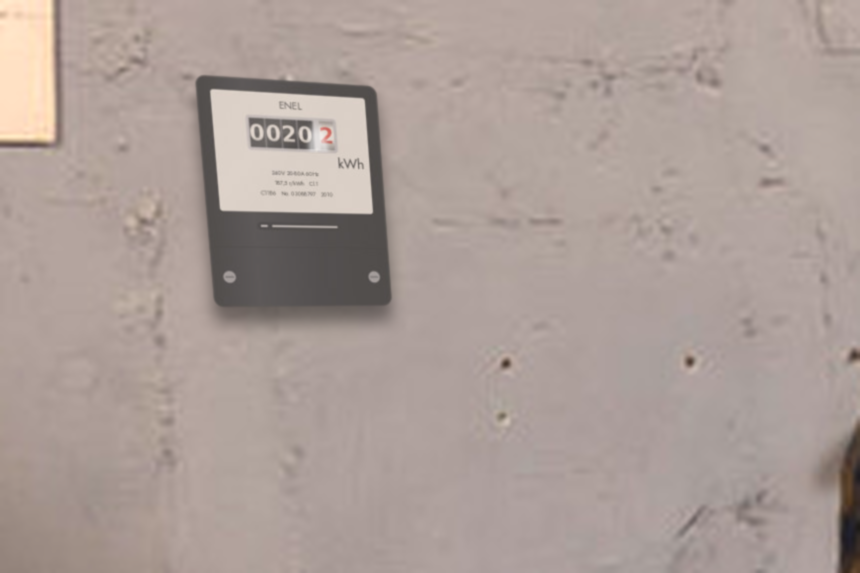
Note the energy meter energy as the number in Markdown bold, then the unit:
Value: **20.2** kWh
